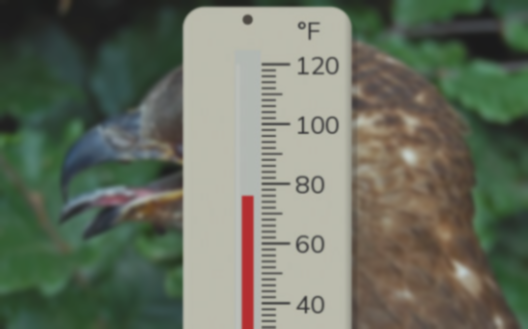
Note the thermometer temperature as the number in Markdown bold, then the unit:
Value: **76** °F
